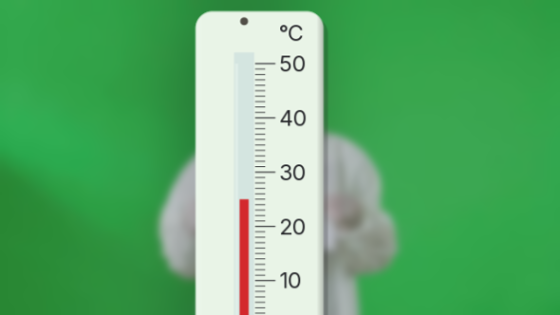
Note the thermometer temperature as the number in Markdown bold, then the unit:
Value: **25** °C
